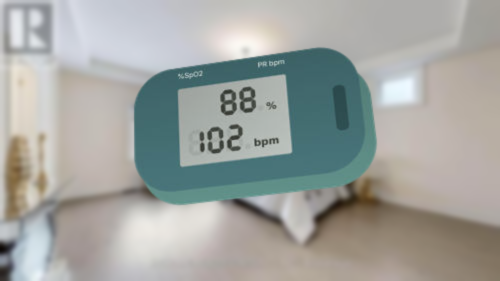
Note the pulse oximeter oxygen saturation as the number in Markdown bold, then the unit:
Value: **88** %
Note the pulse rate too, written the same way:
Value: **102** bpm
